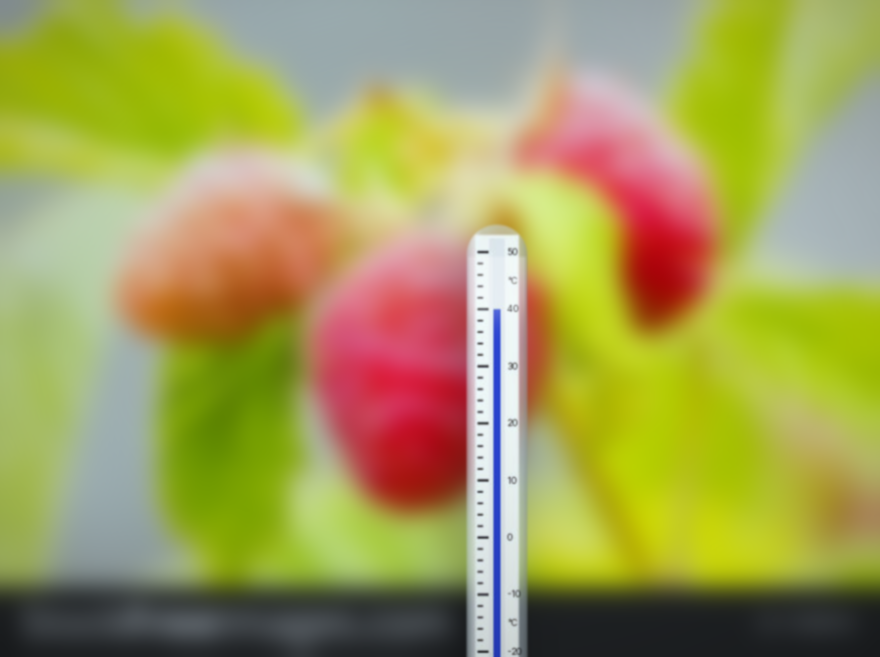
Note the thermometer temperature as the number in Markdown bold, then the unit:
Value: **40** °C
